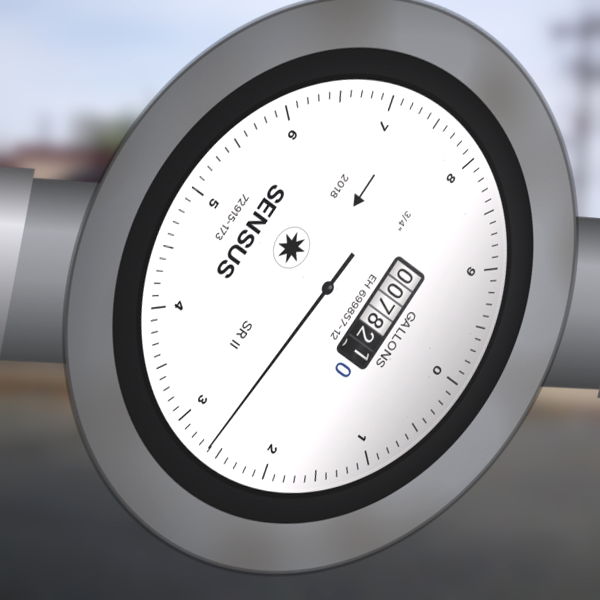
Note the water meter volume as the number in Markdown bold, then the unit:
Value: **78212.6** gal
